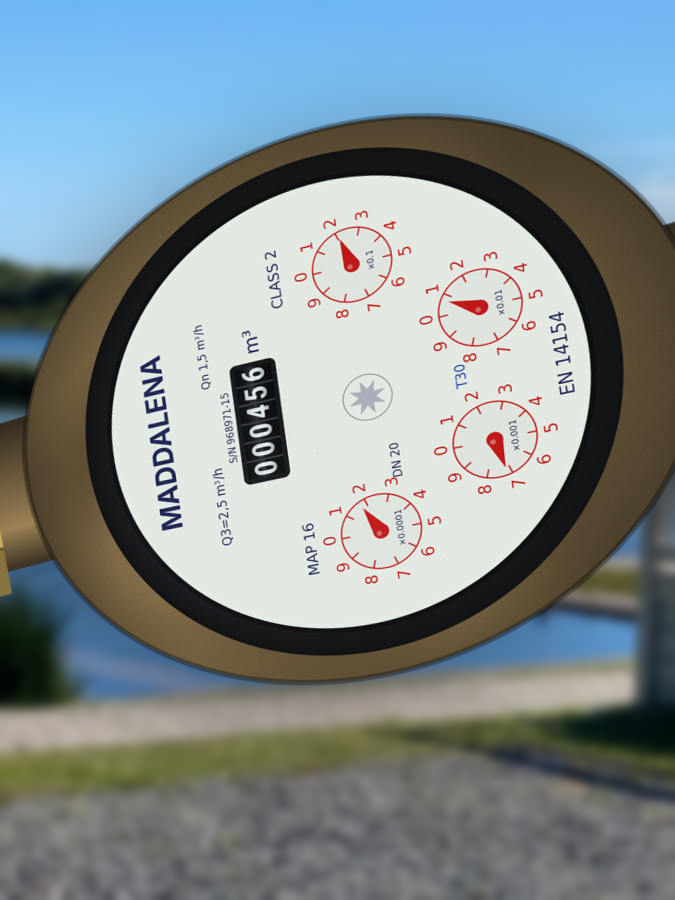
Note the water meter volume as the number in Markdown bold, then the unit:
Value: **456.2071** m³
